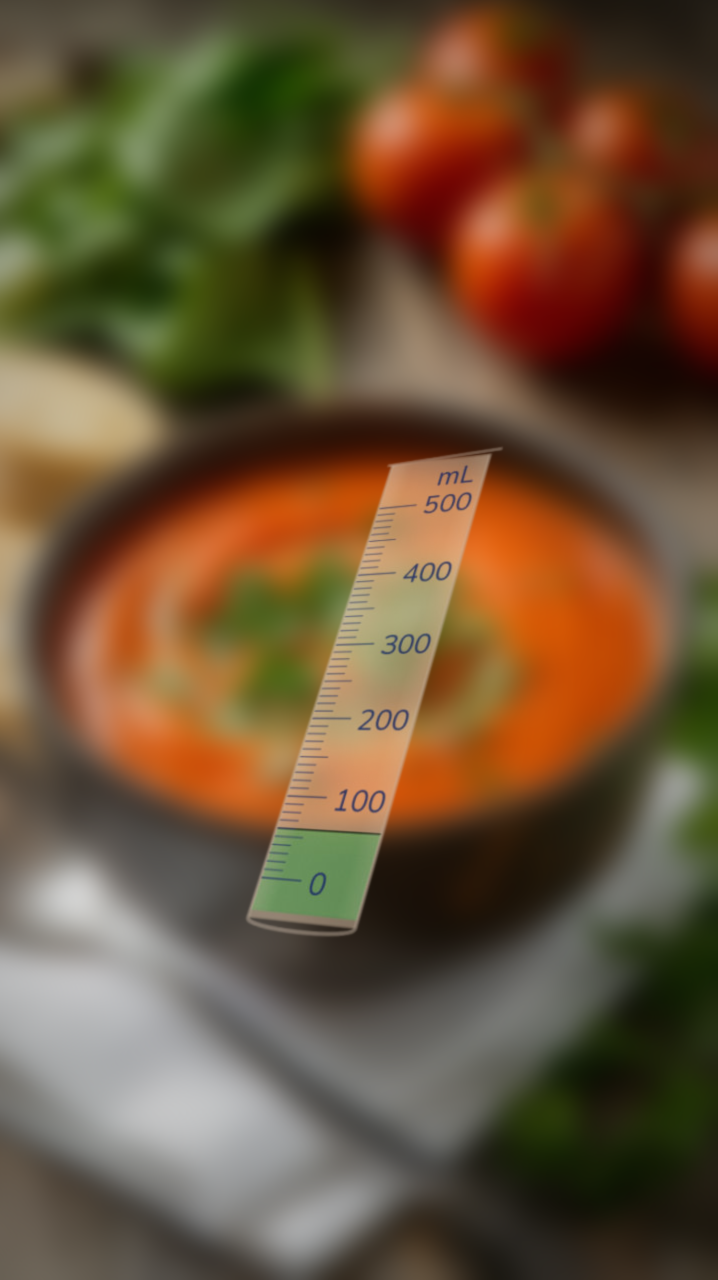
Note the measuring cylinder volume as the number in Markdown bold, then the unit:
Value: **60** mL
